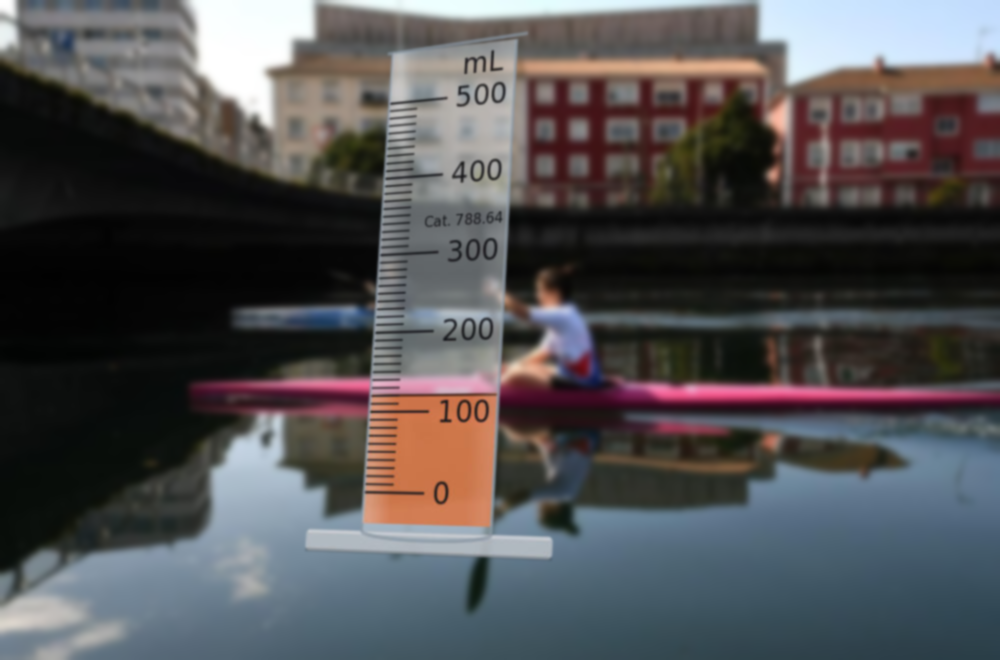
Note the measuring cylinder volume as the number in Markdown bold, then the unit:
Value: **120** mL
